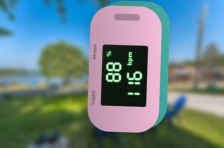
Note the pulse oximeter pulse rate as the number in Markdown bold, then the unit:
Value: **116** bpm
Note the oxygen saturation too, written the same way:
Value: **88** %
